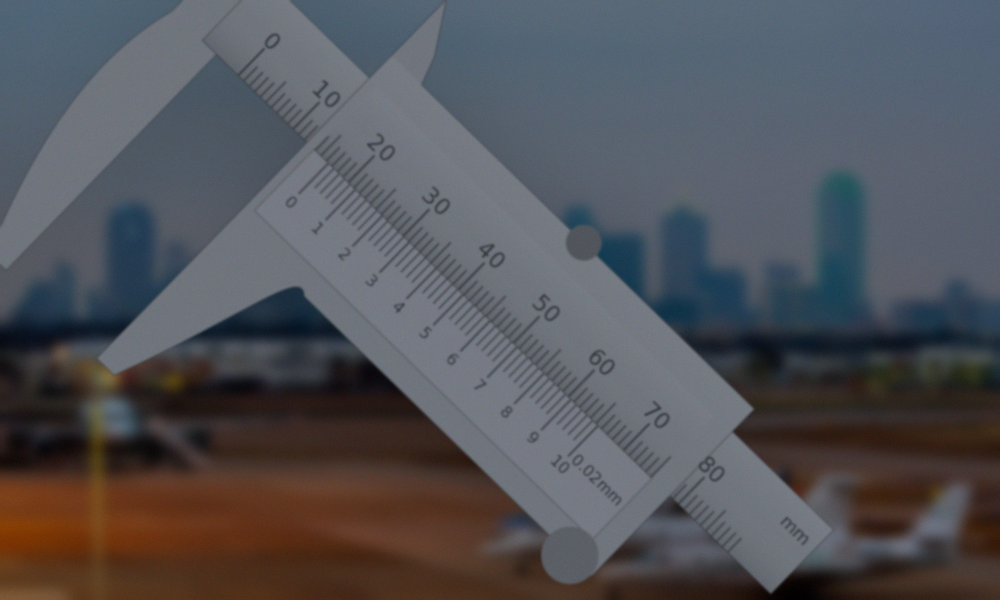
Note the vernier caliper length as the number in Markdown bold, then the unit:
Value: **16.4** mm
